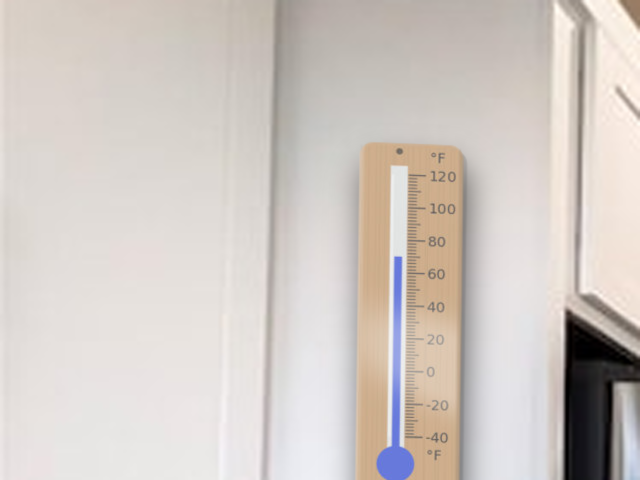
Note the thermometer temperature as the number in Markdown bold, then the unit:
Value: **70** °F
